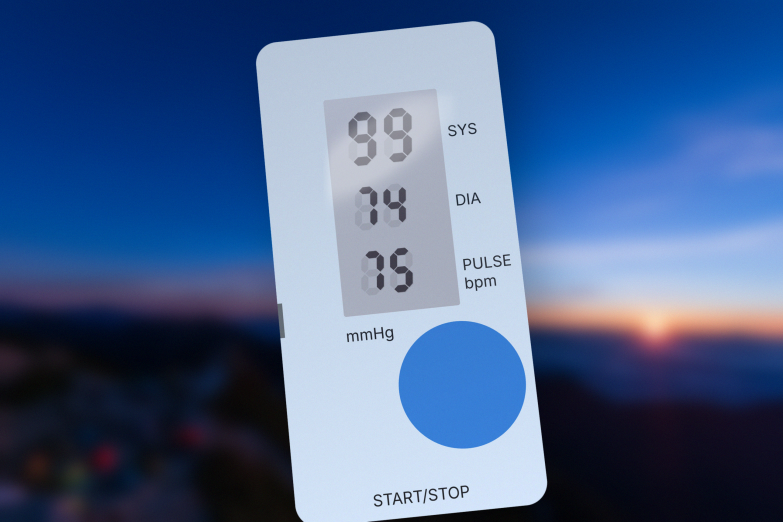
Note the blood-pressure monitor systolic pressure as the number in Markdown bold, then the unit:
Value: **99** mmHg
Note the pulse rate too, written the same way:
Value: **75** bpm
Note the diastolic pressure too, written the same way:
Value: **74** mmHg
